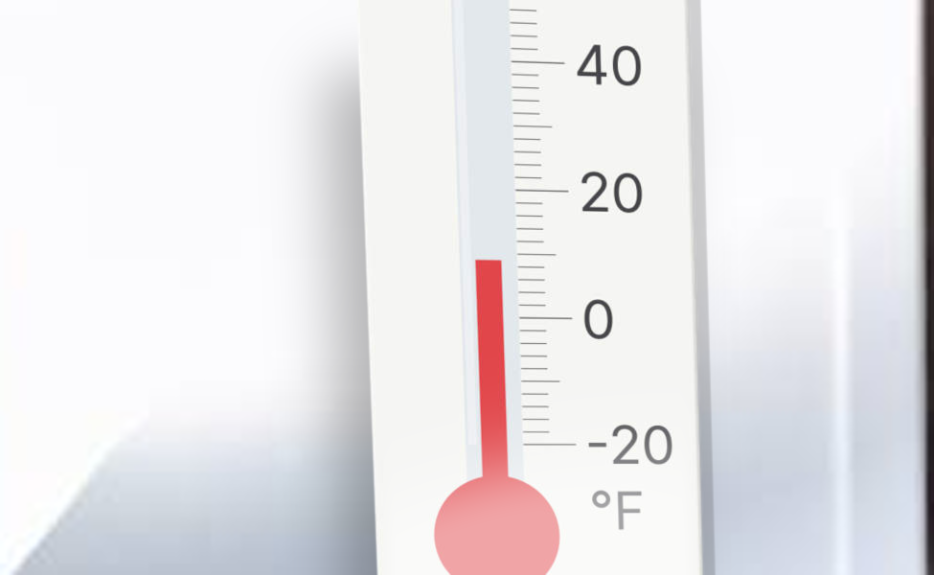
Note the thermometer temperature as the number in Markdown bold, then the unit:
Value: **9** °F
